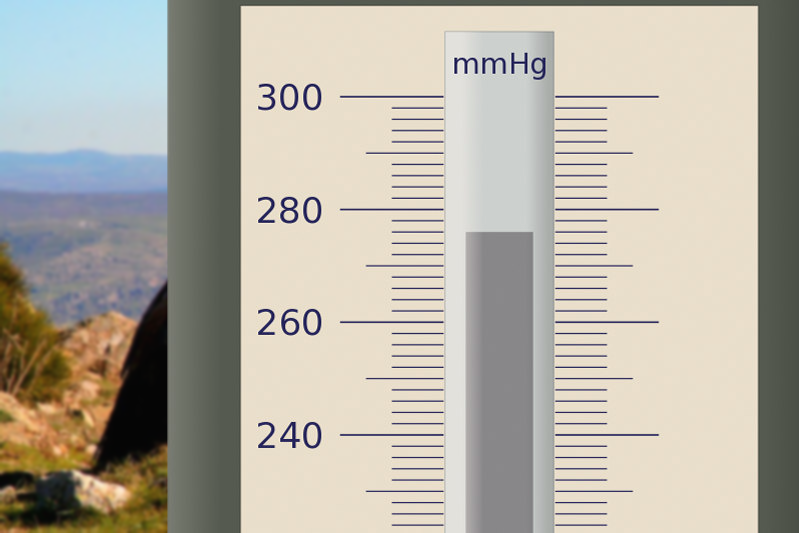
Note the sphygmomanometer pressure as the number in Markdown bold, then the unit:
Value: **276** mmHg
